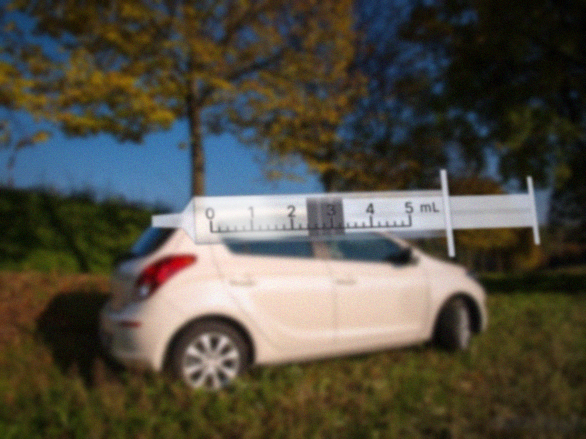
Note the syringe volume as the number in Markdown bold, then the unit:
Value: **2.4** mL
